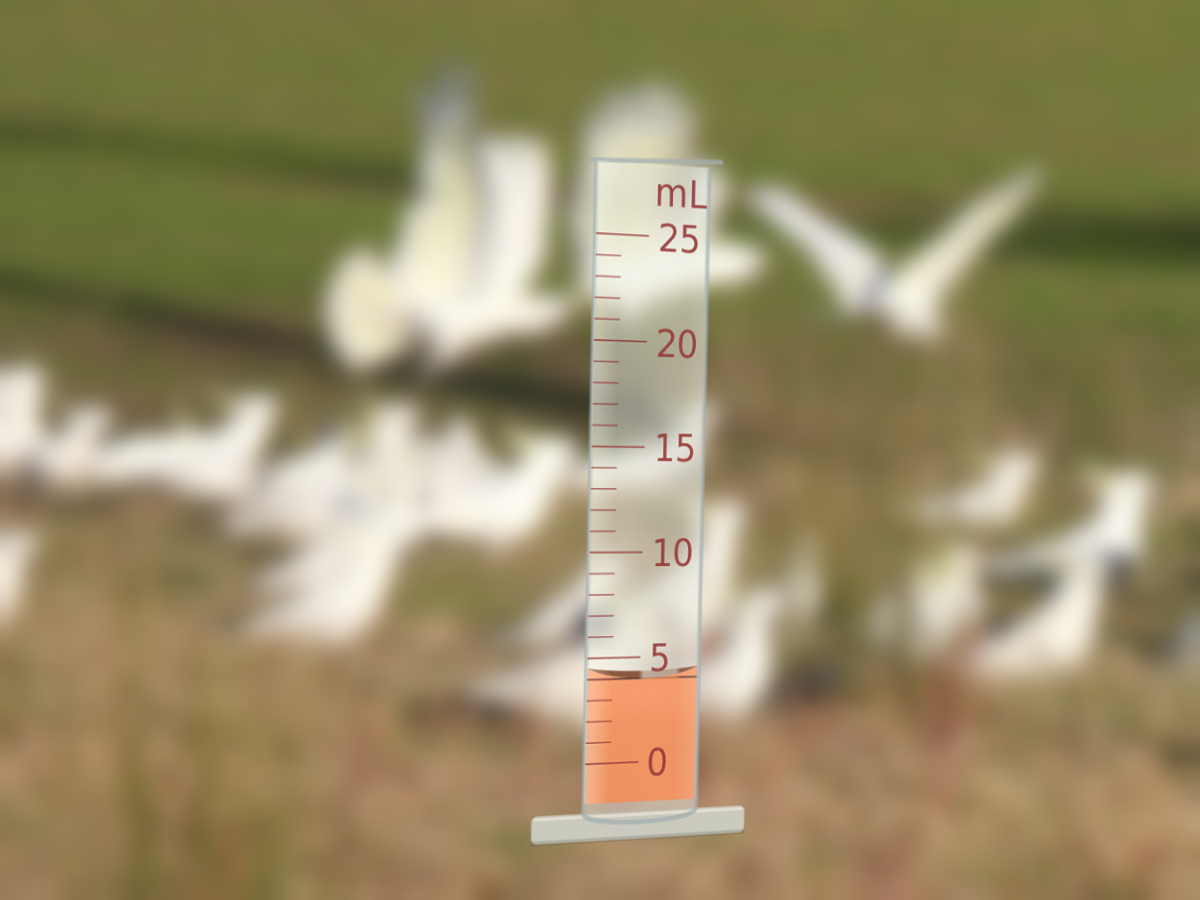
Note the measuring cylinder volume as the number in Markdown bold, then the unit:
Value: **4** mL
